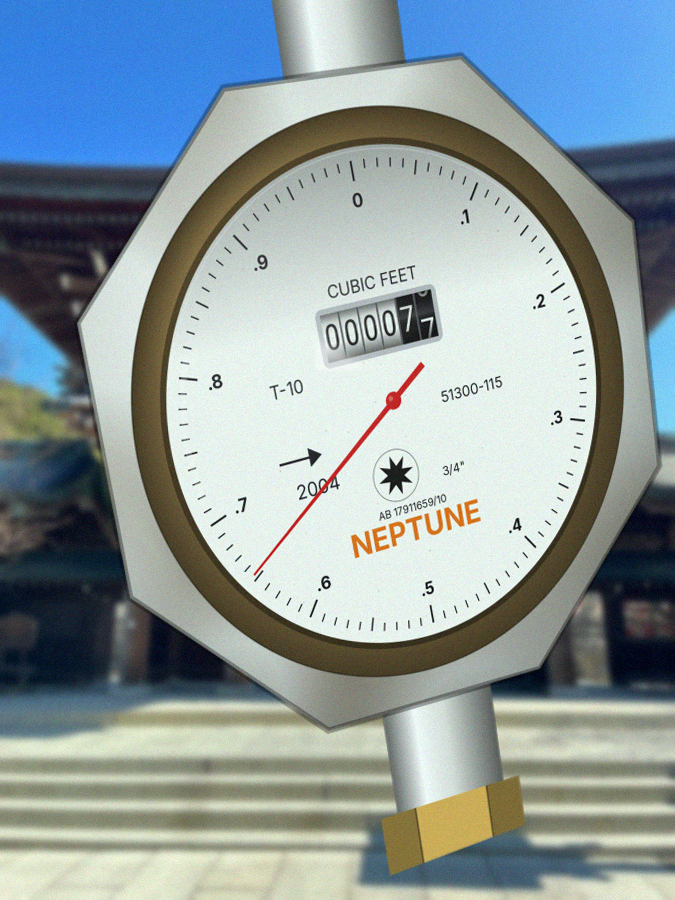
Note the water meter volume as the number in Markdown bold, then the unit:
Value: **76.65** ft³
